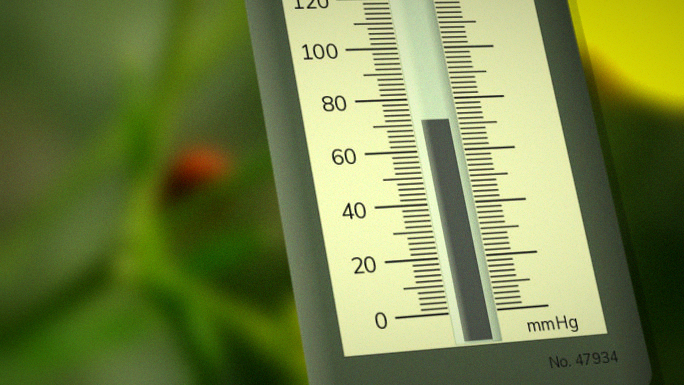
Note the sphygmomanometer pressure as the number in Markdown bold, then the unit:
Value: **72** mmHg
